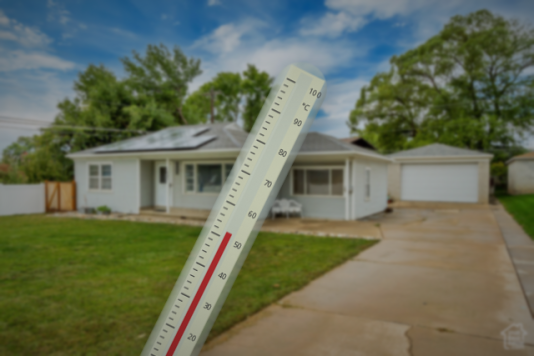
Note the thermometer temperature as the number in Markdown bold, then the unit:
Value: **52** °C
